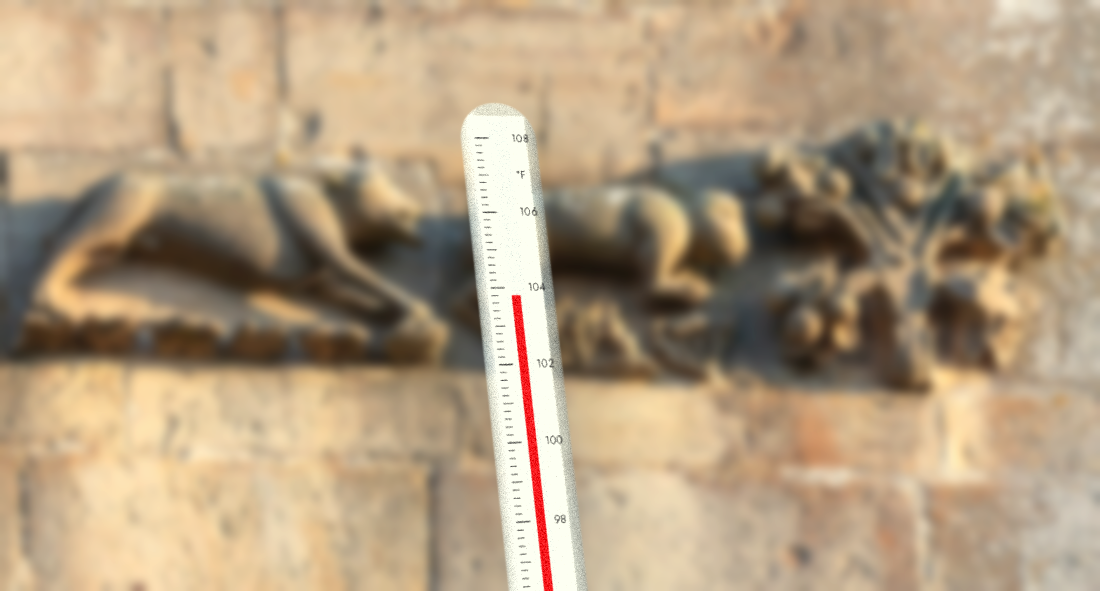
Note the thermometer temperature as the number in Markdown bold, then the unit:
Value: **103.8** °F
